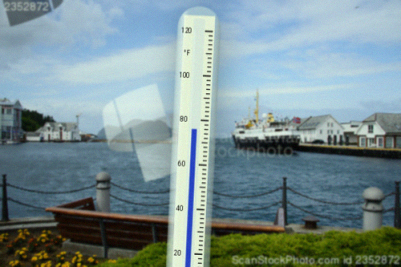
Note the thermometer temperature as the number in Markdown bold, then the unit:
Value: **76** °F
